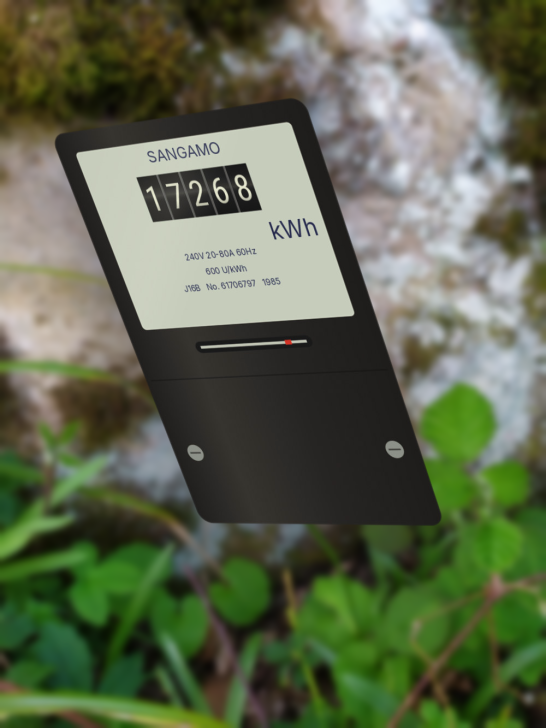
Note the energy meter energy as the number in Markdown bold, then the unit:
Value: **17268** kWh
